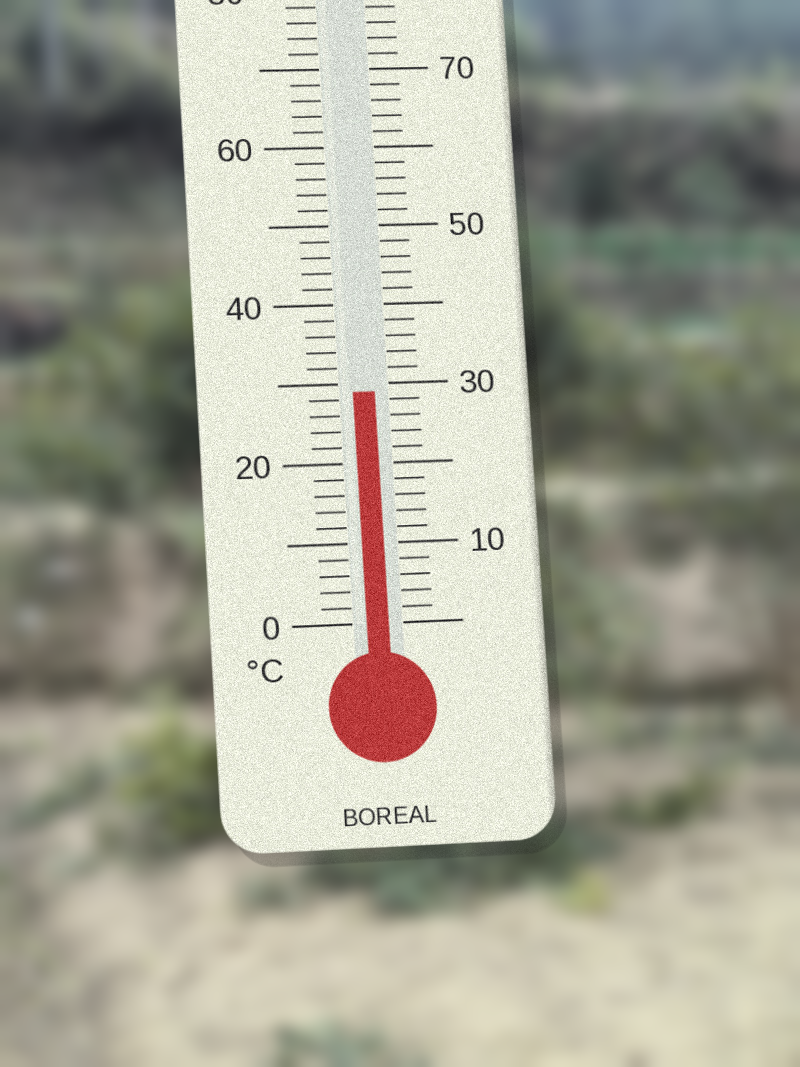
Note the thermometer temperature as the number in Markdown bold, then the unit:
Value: **29** °C
